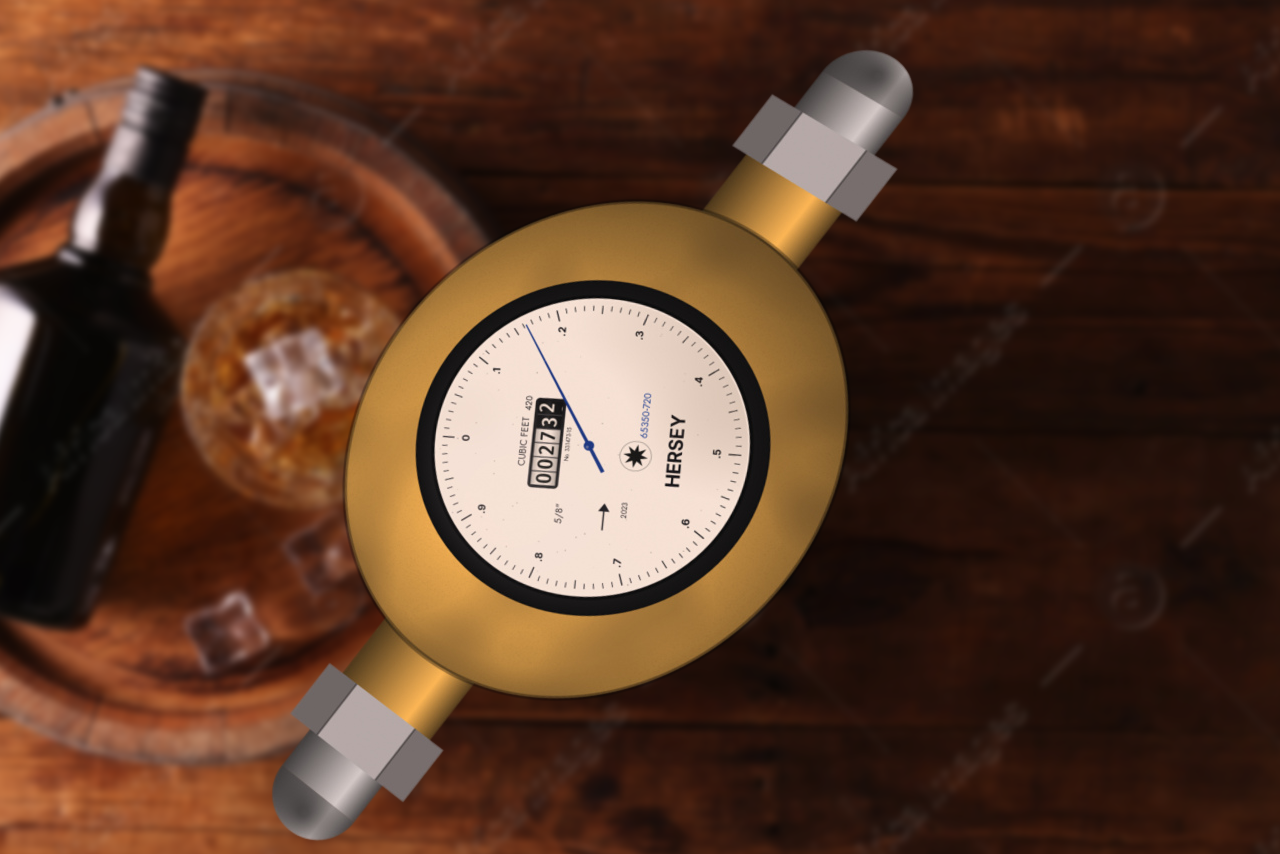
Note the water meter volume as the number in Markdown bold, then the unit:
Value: **2732.16** ft³
